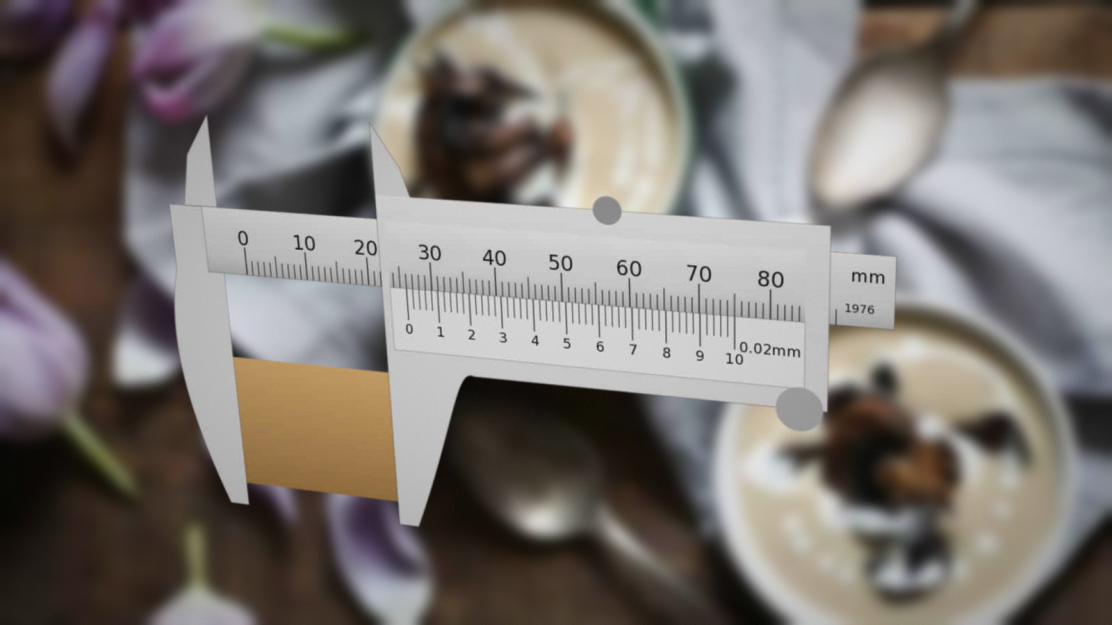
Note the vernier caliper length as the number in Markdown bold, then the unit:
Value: **26.0** mm
